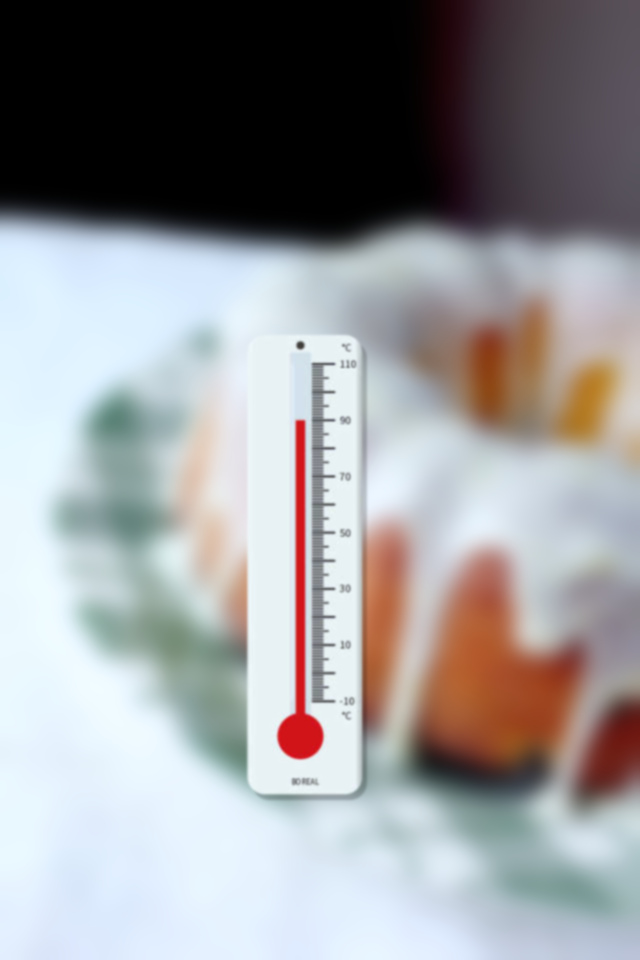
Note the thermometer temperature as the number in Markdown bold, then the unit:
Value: **90** °C
